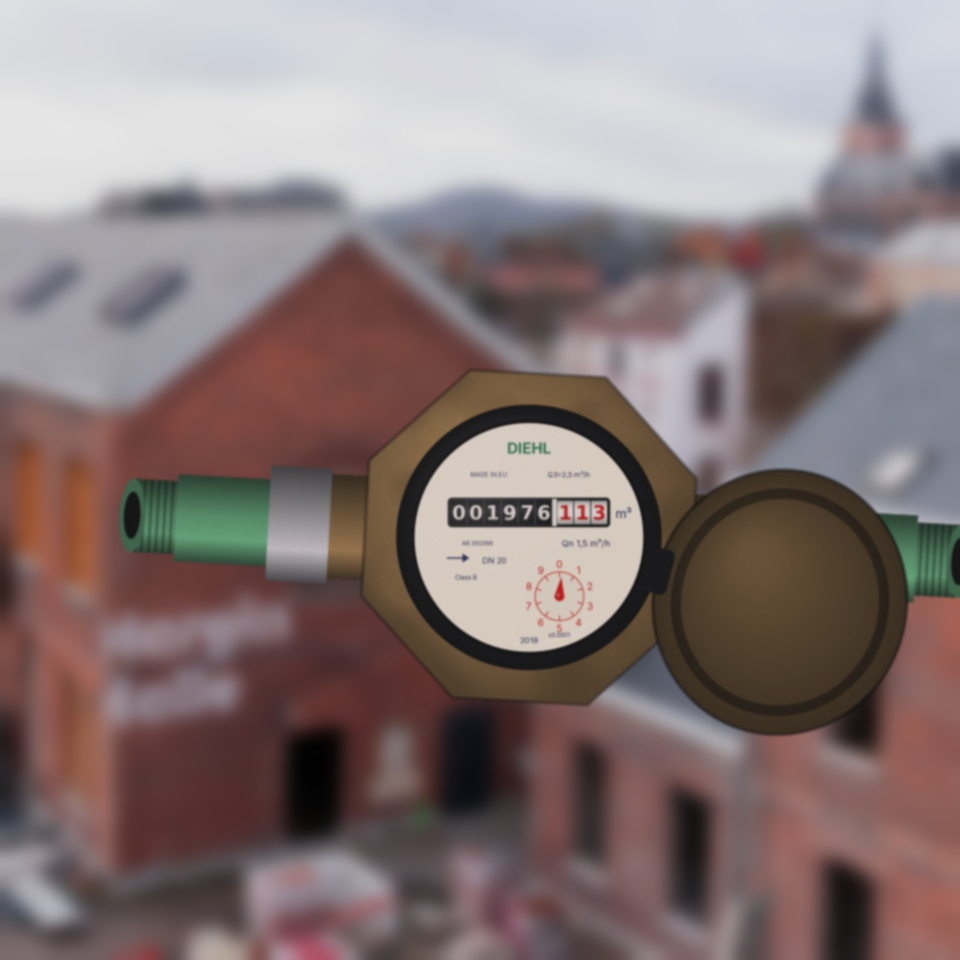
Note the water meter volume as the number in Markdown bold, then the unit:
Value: **1976.1130** m³
